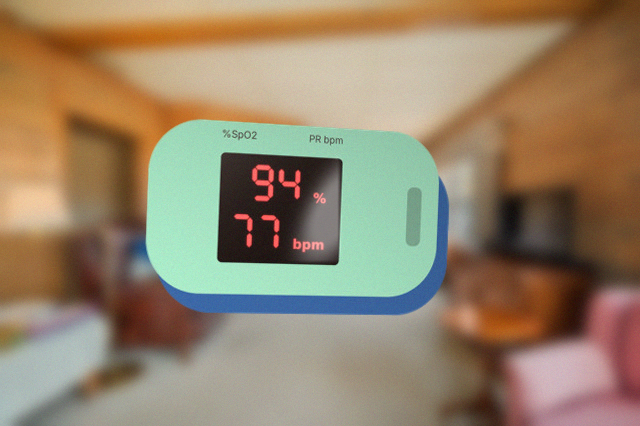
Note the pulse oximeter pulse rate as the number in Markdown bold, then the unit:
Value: **77** bpm
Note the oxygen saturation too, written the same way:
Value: **94** %
